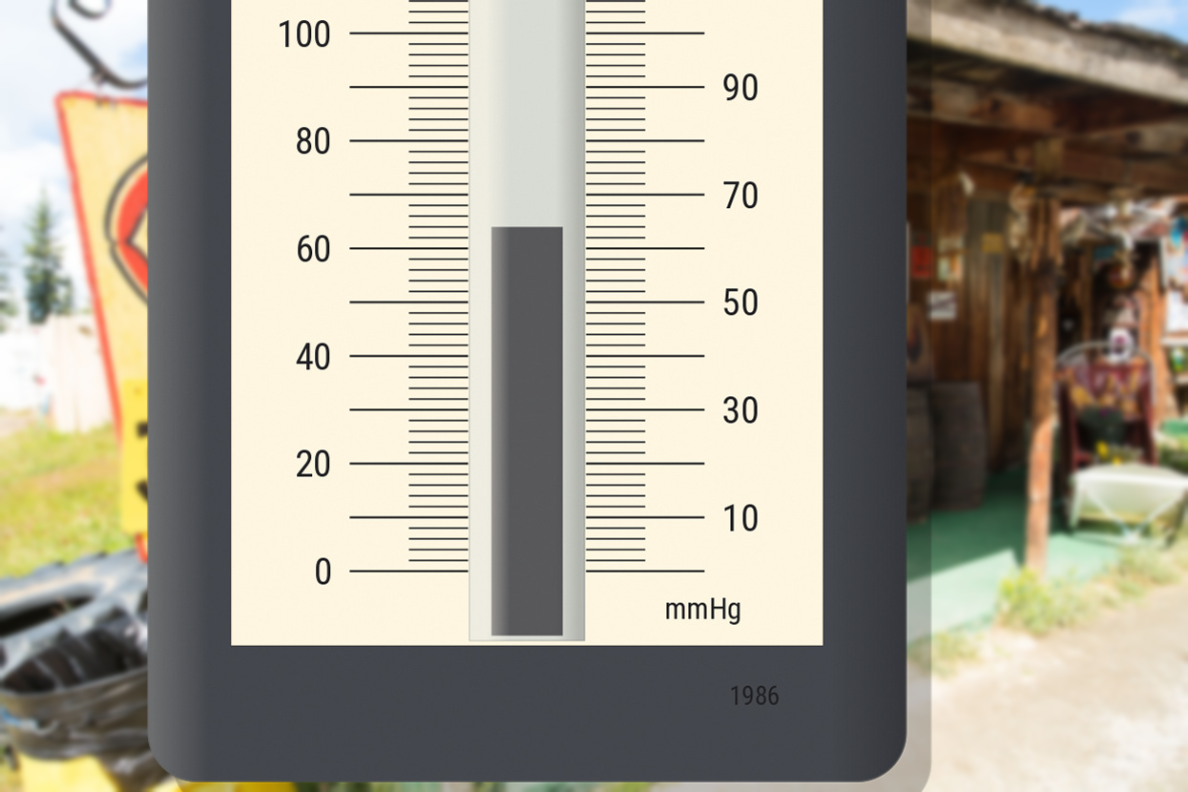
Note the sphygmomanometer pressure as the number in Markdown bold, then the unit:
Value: **64** mmHg
